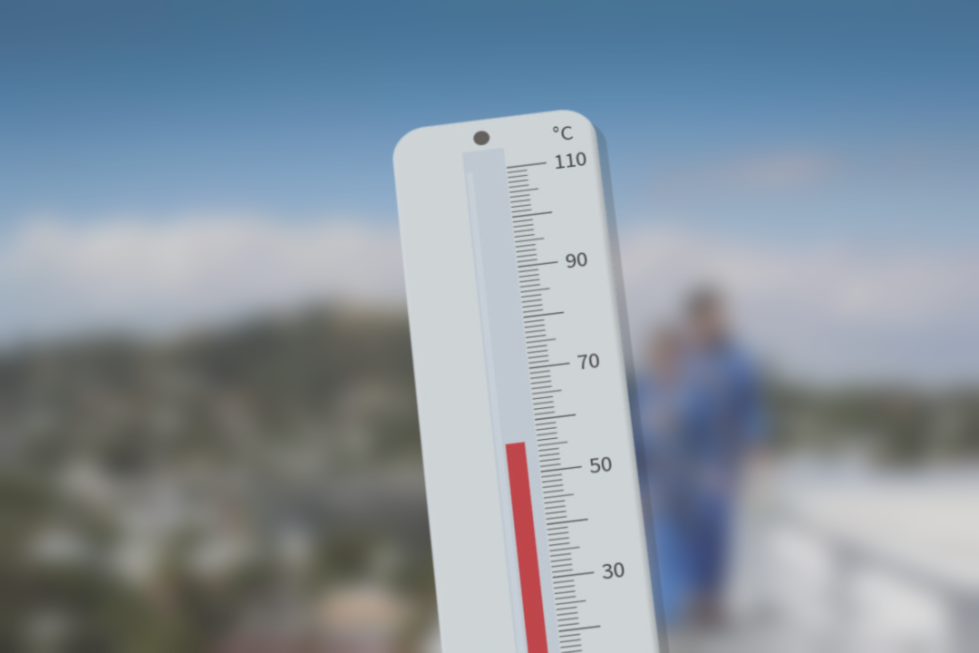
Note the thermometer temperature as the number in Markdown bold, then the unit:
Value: **56** °C
